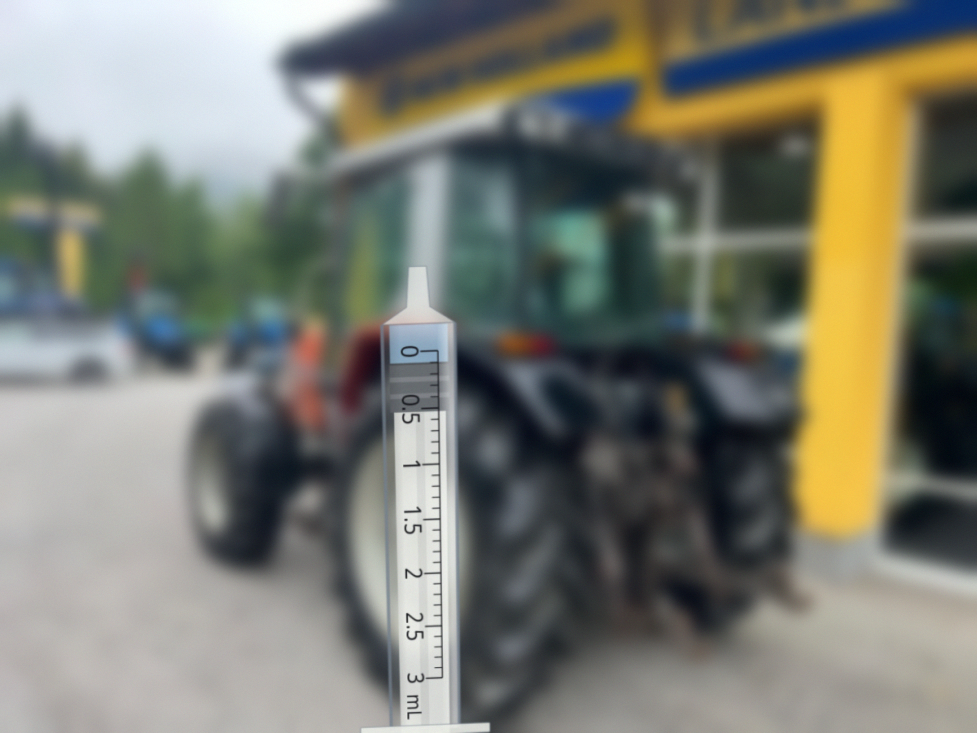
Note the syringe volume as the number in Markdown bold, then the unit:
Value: **0.1** mL
